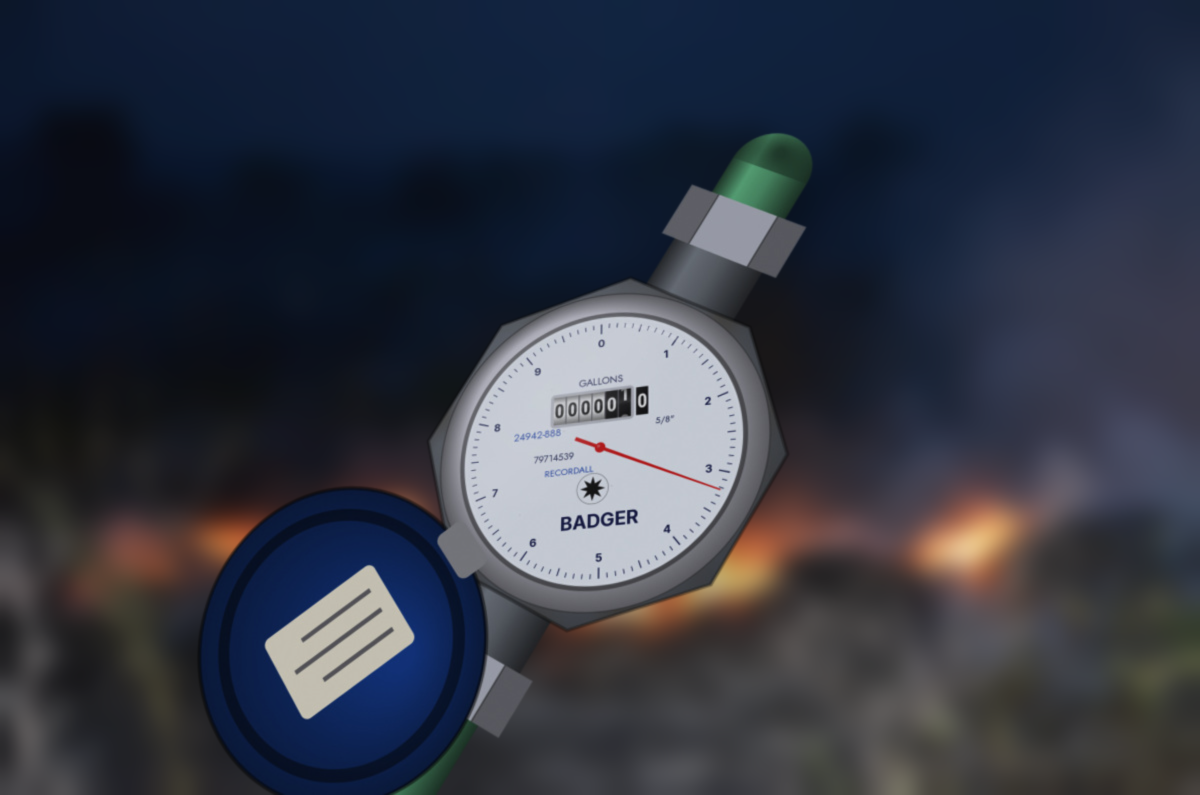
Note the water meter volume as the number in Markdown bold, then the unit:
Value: **13.2** gal
